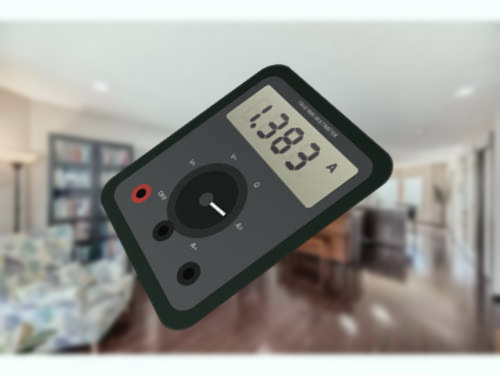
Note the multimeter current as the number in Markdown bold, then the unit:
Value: **1.383** A
